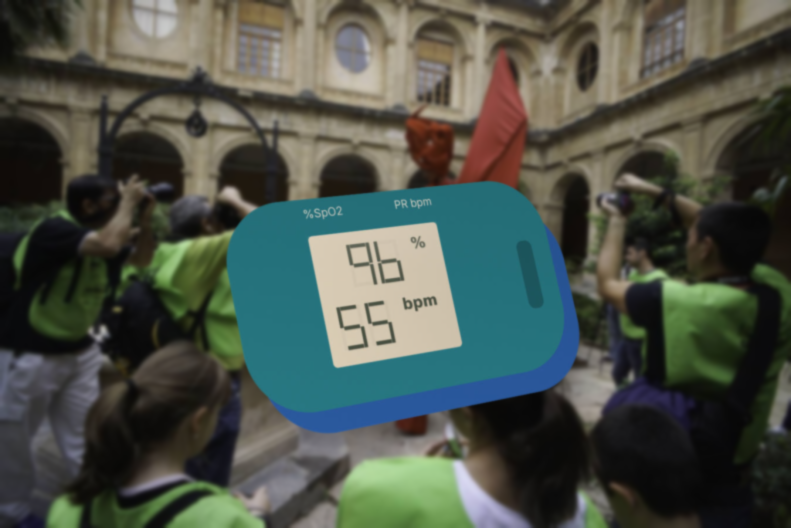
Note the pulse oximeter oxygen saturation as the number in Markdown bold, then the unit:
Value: **96** %
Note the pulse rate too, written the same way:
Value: **55** bpm
